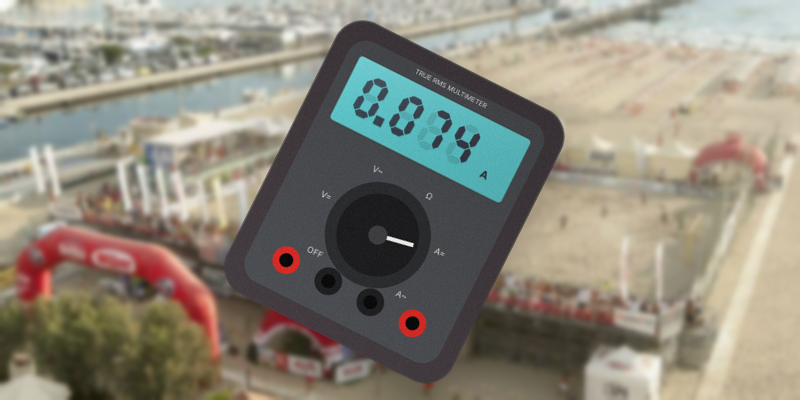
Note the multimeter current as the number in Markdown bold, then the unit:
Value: **0.074** A
